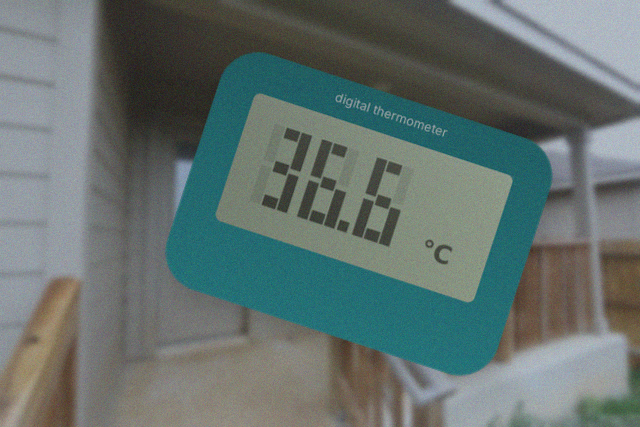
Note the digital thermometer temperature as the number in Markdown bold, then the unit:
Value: **36.6** °C
